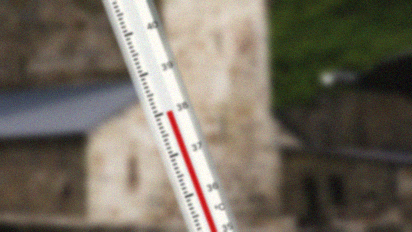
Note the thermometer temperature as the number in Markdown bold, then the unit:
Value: **38** °C
